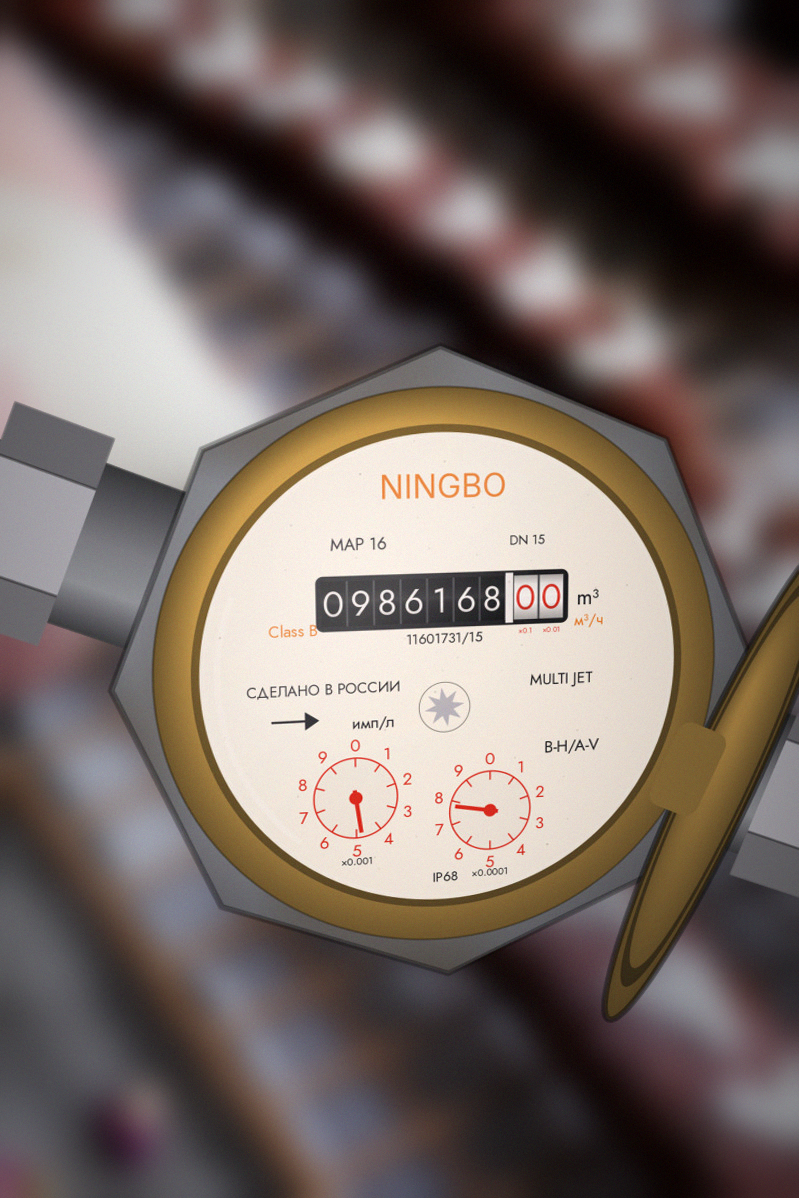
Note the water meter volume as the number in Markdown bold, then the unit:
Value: **986168.0047** m³
